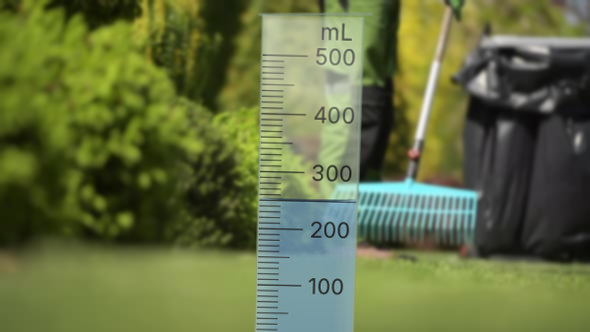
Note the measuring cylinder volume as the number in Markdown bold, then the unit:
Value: **250** mL
